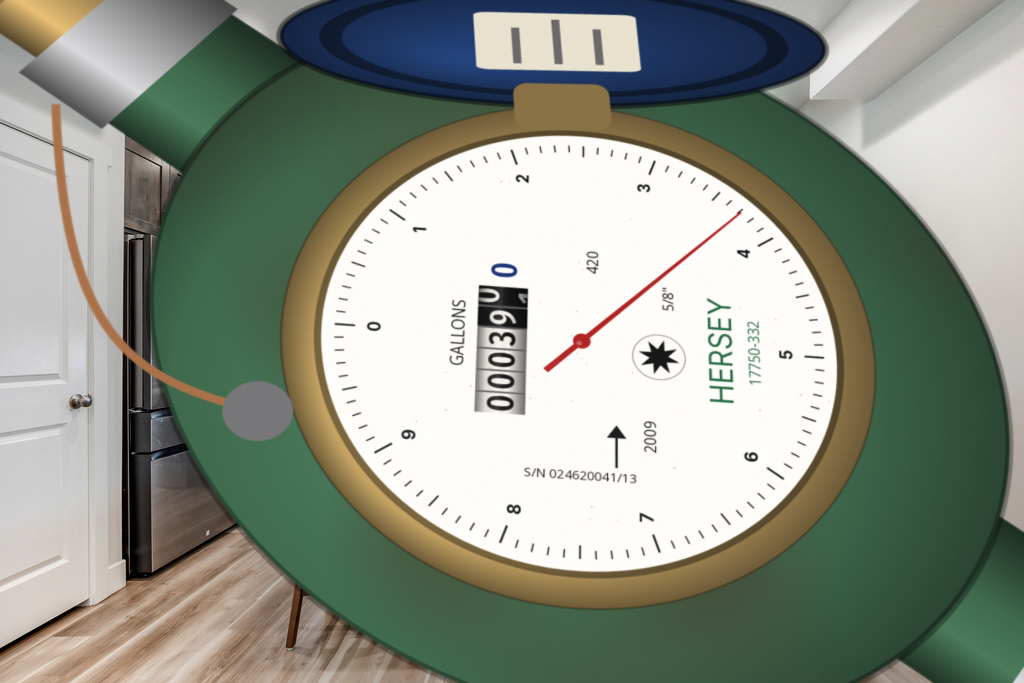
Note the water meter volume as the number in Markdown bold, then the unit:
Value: **3903.7** gal
